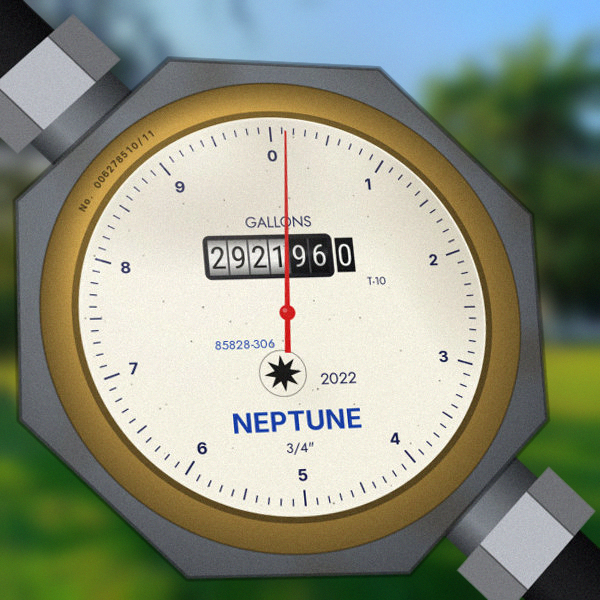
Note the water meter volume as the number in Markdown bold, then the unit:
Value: **2921960.1** gal
